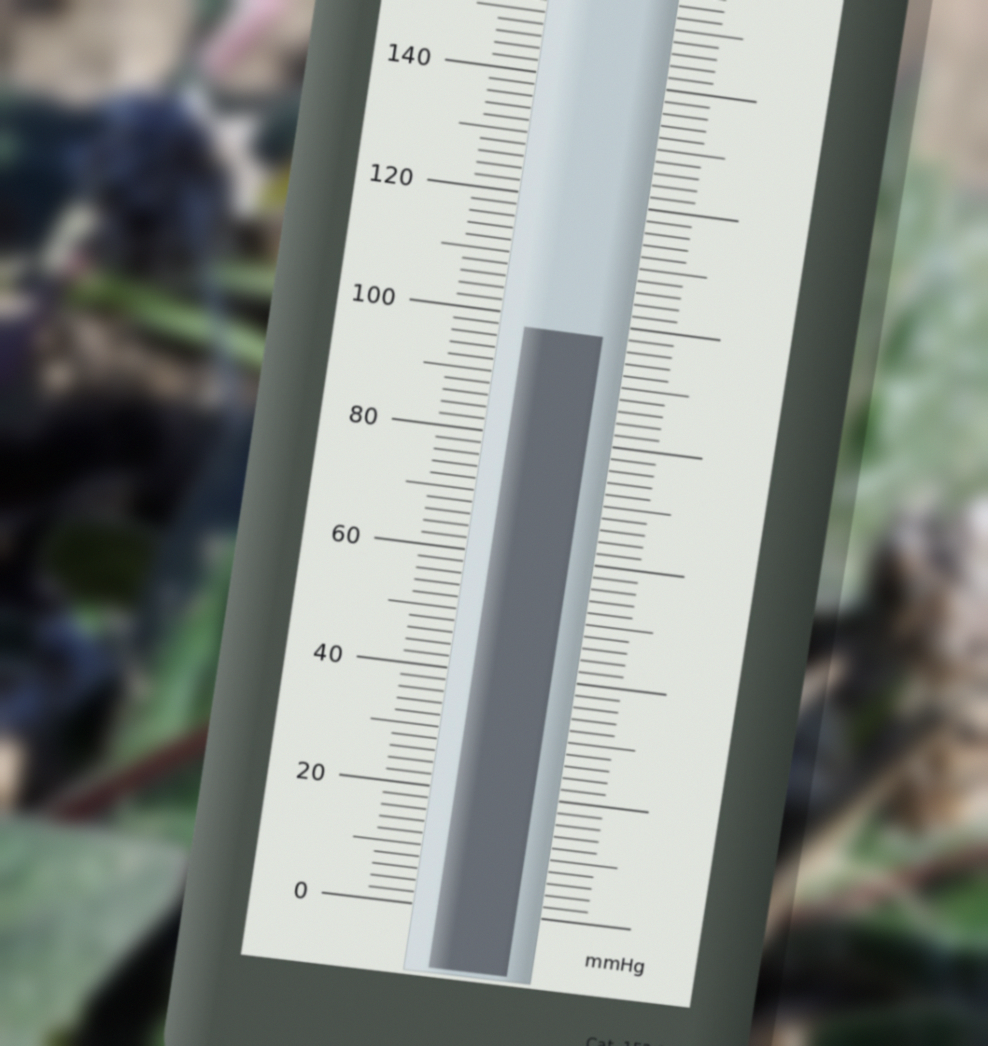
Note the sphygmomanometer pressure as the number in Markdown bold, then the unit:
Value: **98** mmHg
